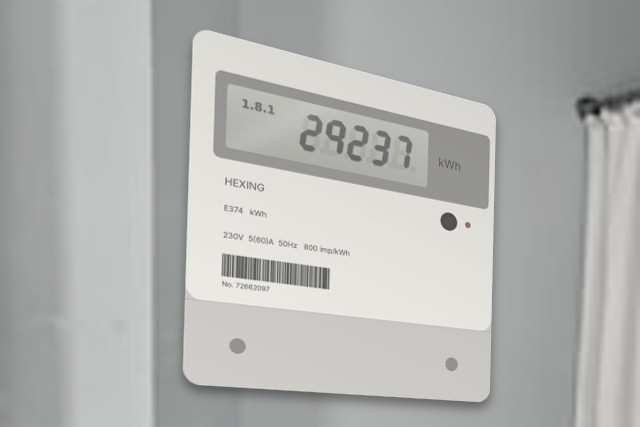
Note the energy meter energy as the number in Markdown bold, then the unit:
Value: **29237** kWh
